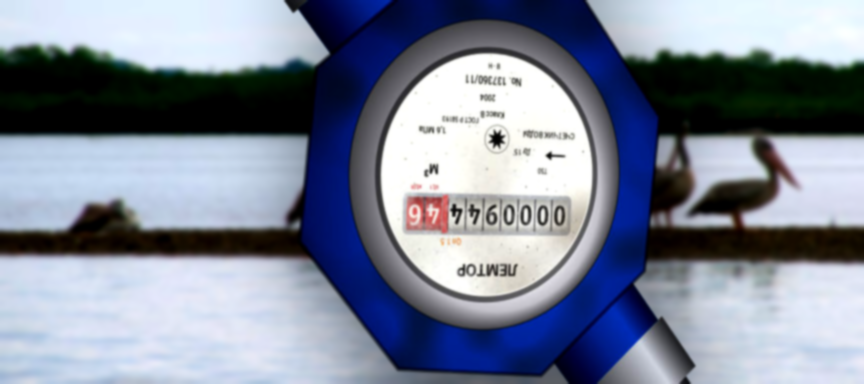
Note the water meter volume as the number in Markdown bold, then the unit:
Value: **944.46** m³
